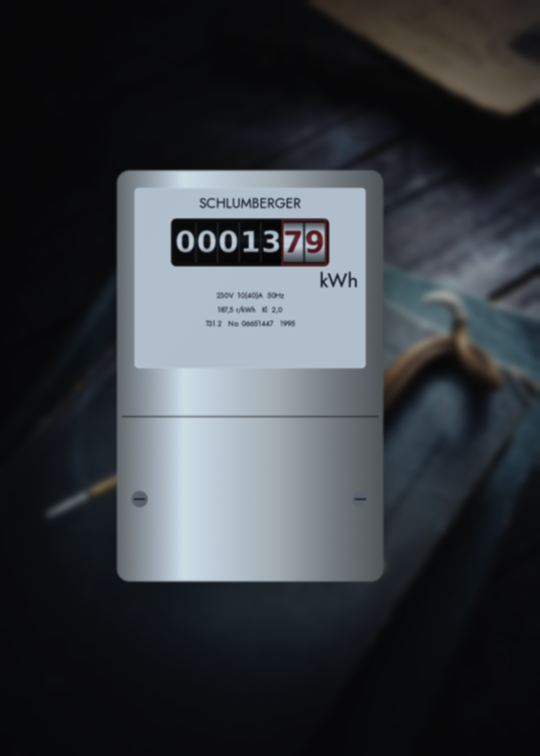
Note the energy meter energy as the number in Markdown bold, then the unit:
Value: **13.79** kWh
